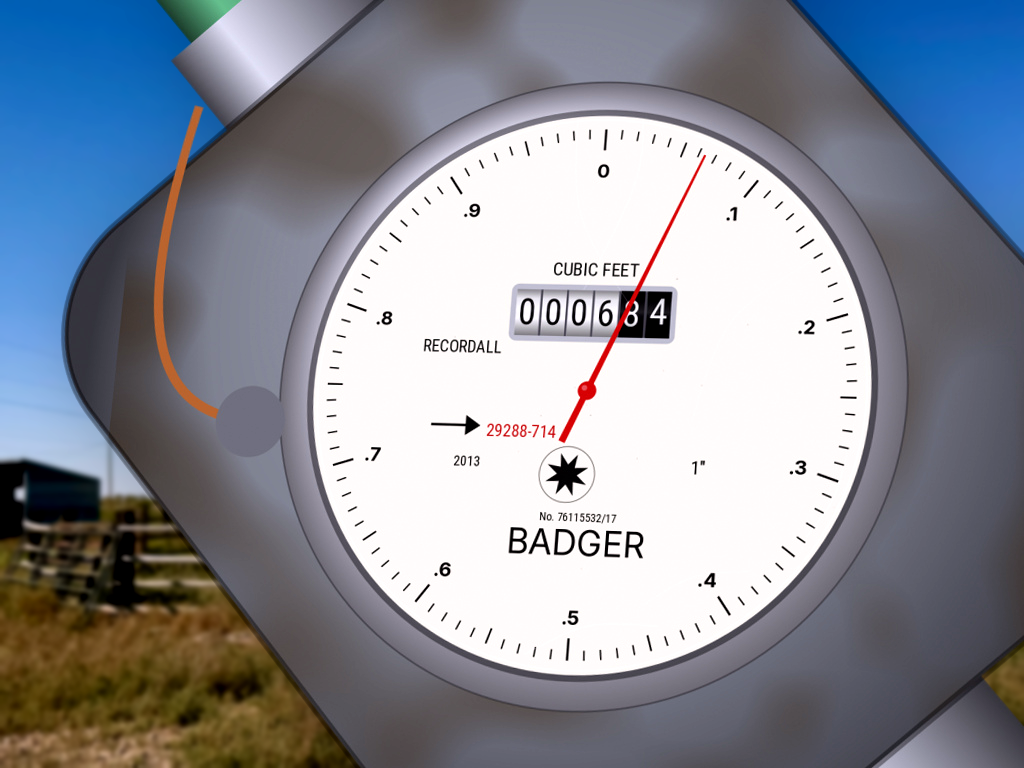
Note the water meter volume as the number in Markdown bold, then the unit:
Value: **684.06** ft³
